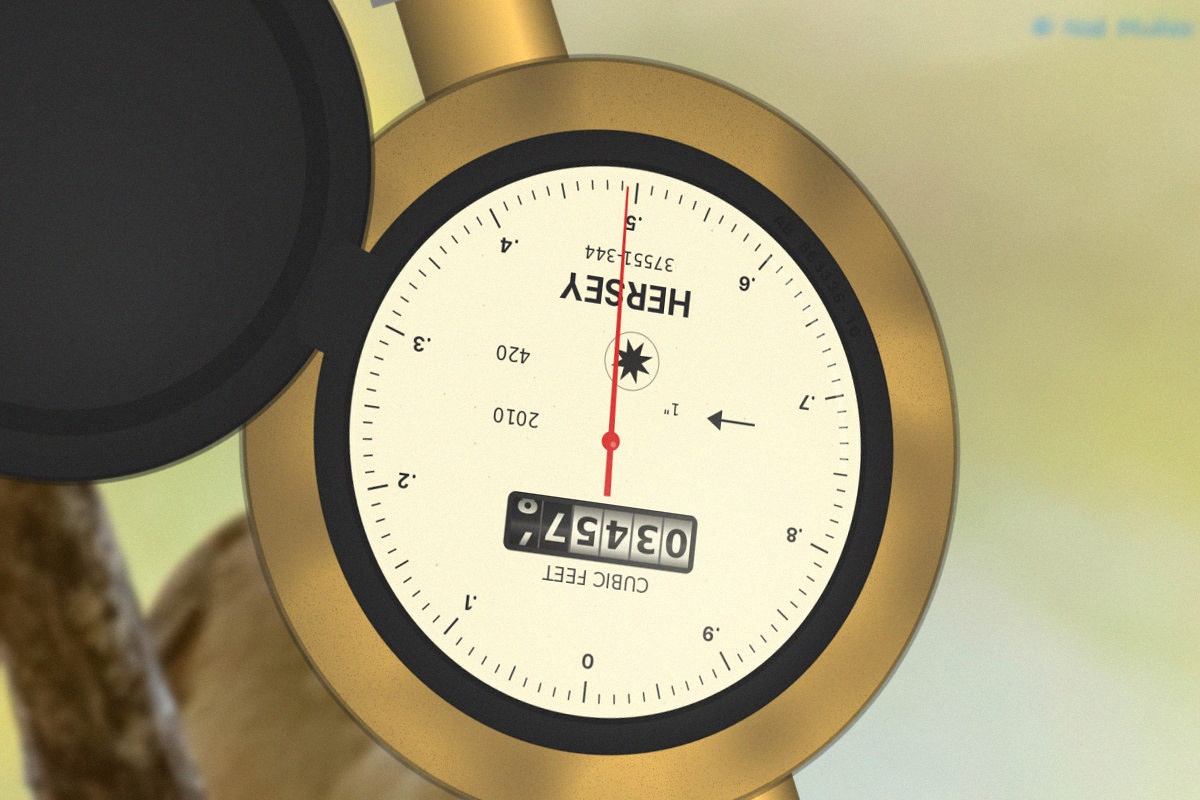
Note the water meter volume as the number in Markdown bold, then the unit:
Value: **34577.49** ft³
